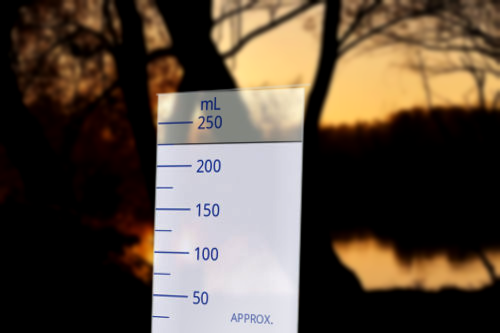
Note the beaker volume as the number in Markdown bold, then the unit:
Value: **225** mL
